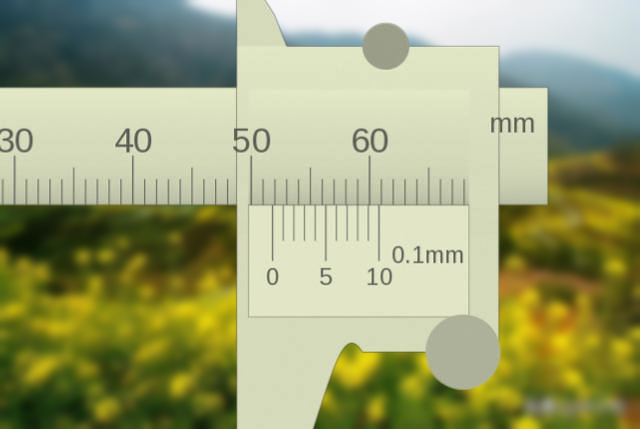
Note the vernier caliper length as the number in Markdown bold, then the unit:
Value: **51.8** mm
